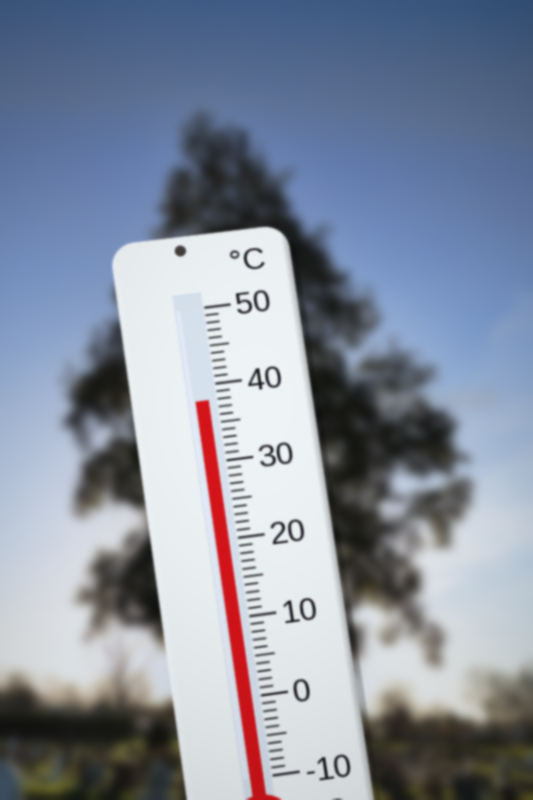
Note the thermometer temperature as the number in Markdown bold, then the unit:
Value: **38** °C
